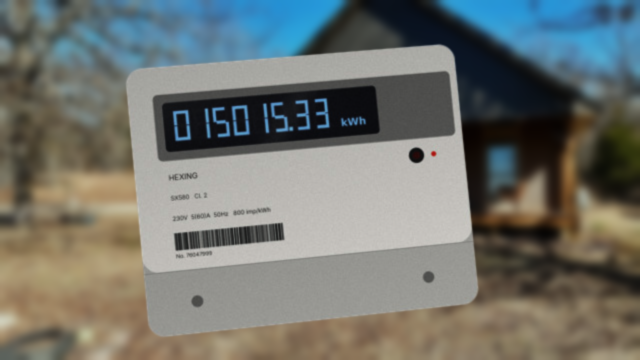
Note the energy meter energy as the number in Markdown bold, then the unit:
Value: **15015.33** kWh
